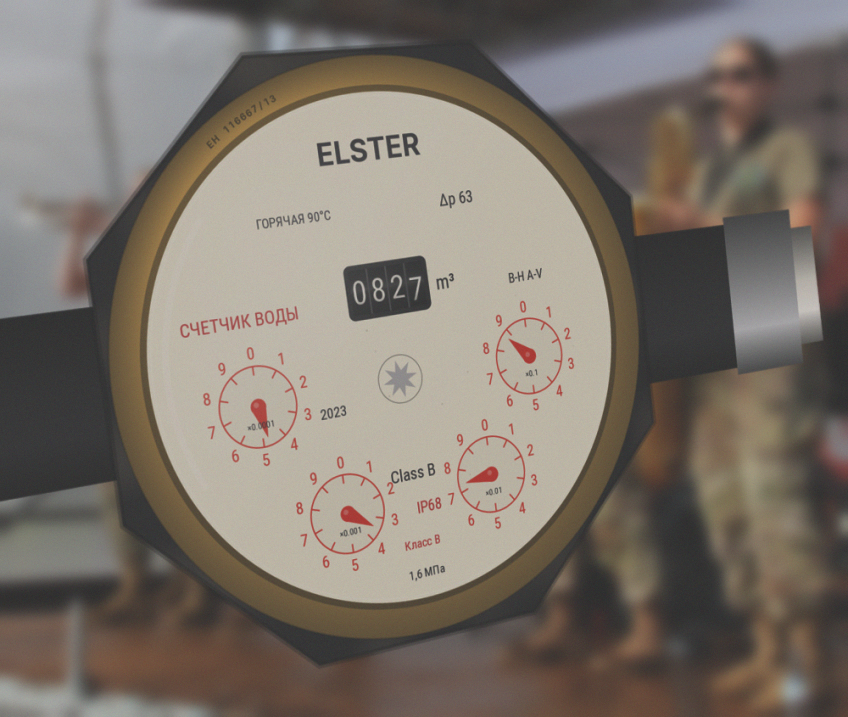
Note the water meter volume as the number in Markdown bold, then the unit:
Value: **826.8734** m³
